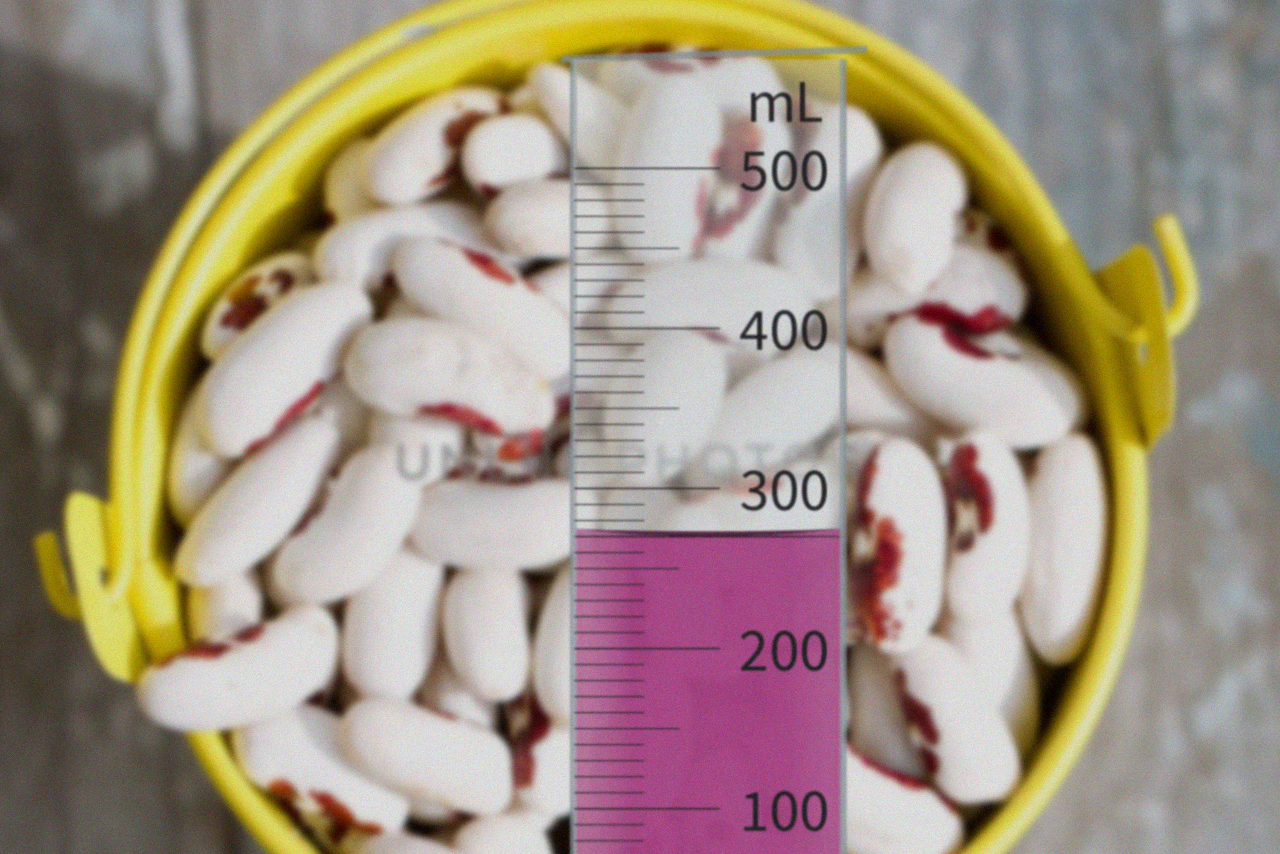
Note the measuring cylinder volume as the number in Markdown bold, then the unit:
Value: **270** mL
